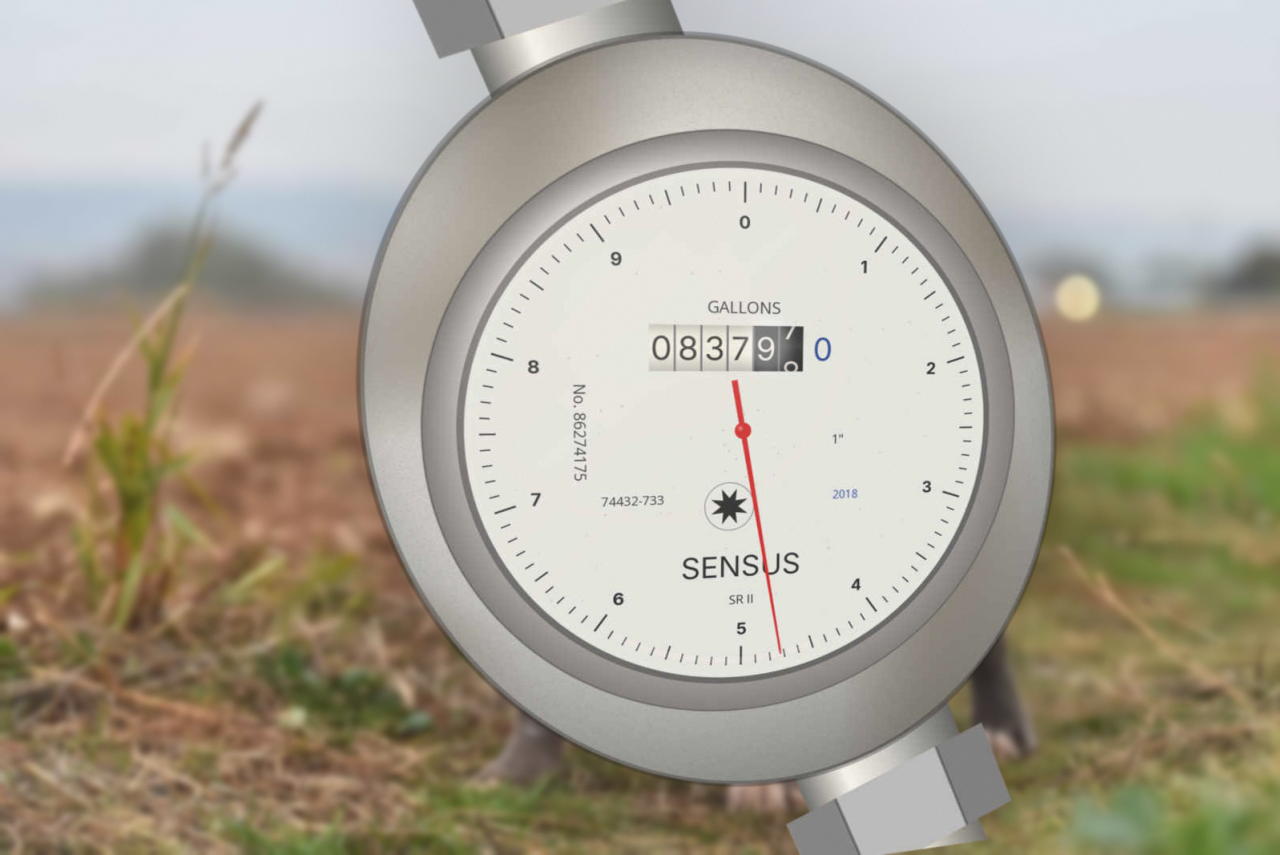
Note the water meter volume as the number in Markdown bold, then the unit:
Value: **837974.7** gal
